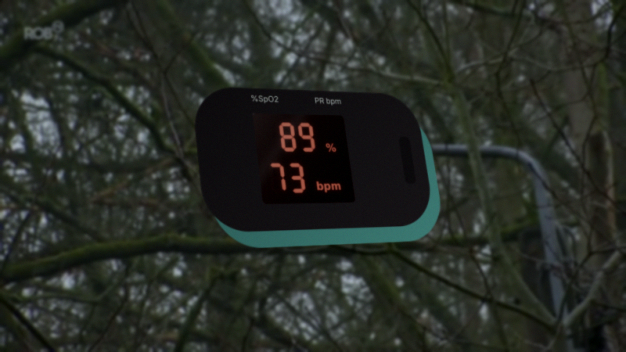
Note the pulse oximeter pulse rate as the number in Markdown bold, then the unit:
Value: **73** bpm
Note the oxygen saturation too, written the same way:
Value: **89** %
